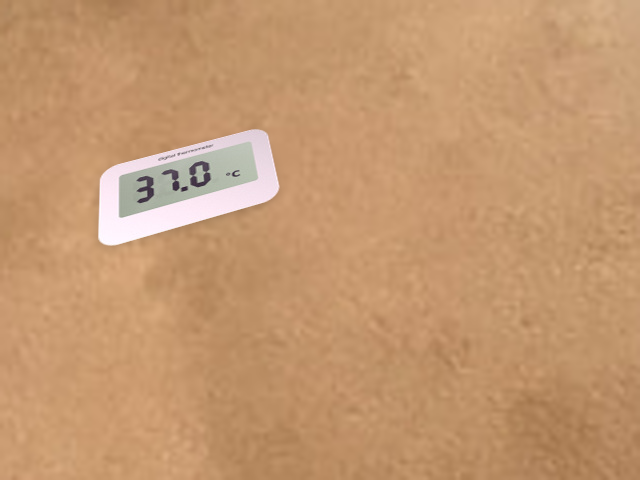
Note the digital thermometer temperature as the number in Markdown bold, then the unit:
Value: **37.0** °C
